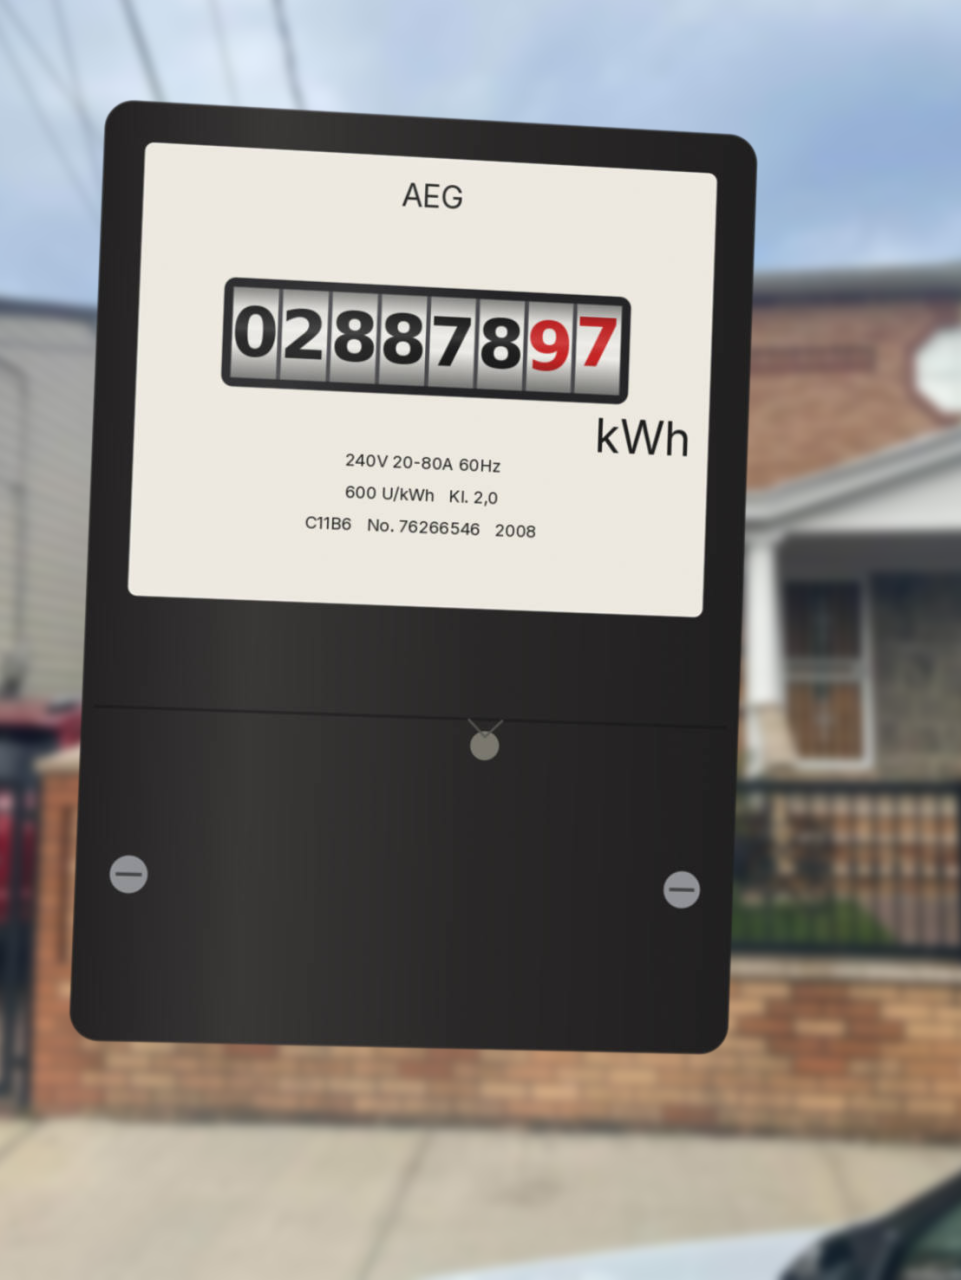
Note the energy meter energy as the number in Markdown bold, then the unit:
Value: **28878.97** kWh
